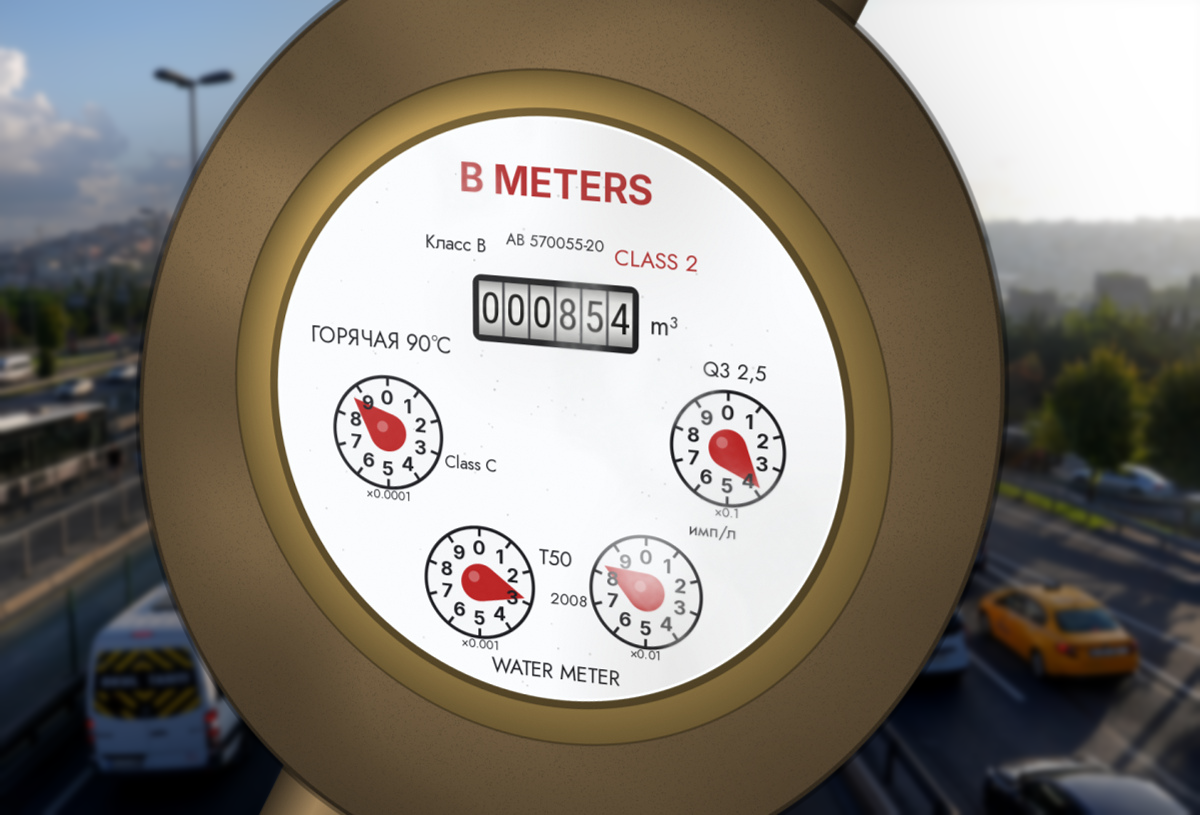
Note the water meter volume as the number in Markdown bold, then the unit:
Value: **854.3828** m³
